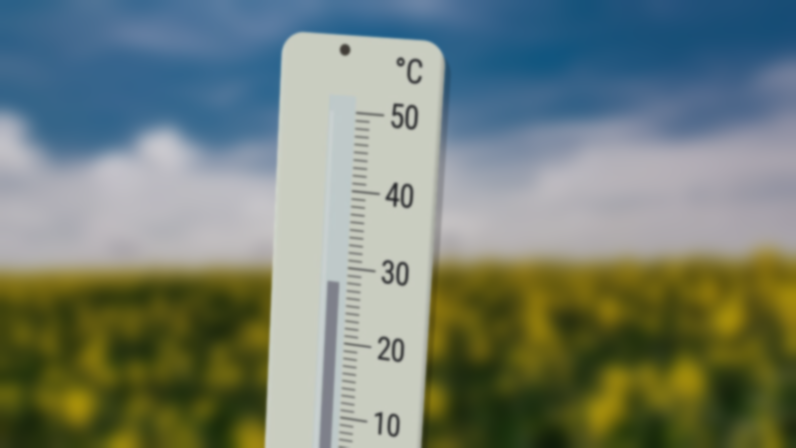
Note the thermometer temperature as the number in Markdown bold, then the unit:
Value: **28** °C
